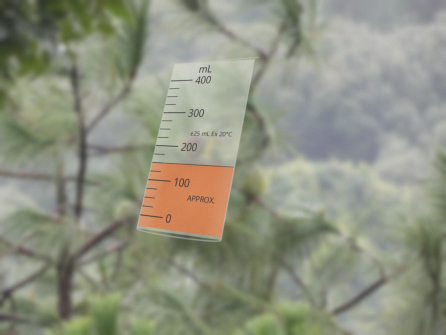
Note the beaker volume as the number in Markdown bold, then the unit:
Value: **150** mL
